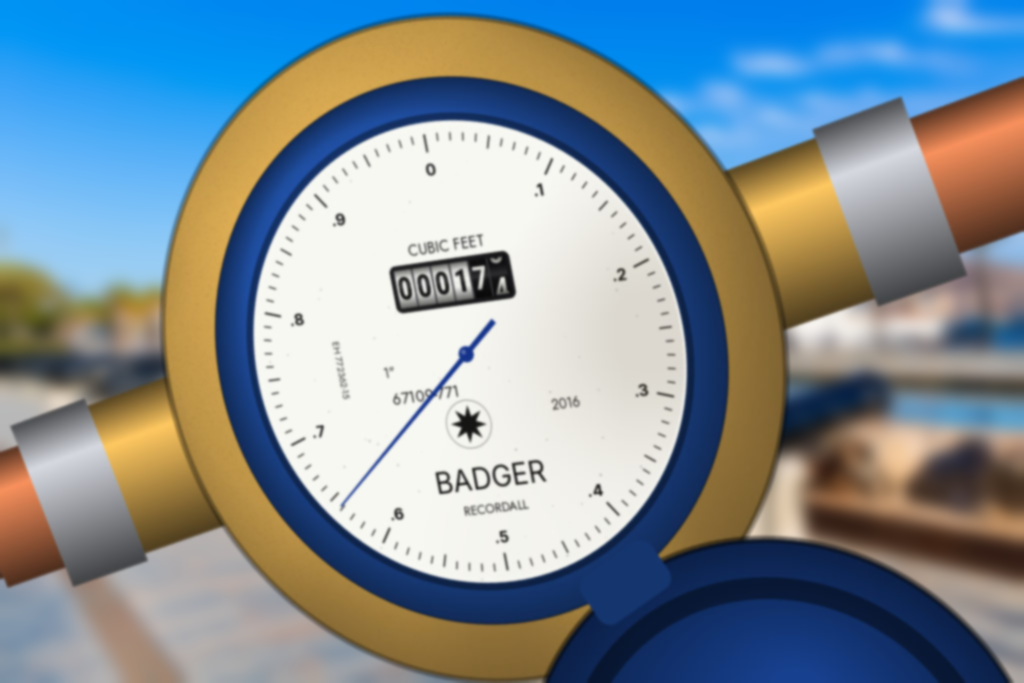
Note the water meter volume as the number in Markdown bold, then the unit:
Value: **173.64** ft³
